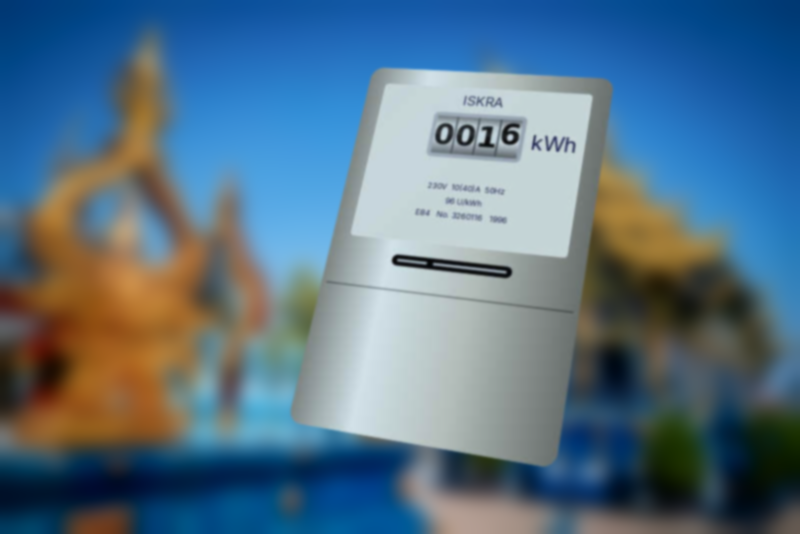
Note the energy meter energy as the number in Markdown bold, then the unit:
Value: **16** kWh
